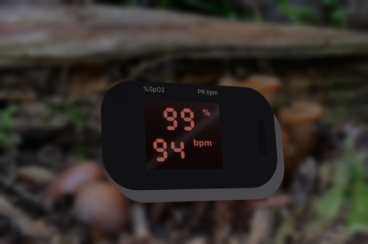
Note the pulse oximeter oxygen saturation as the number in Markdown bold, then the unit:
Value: **99** %
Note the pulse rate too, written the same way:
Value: **94** bpm
